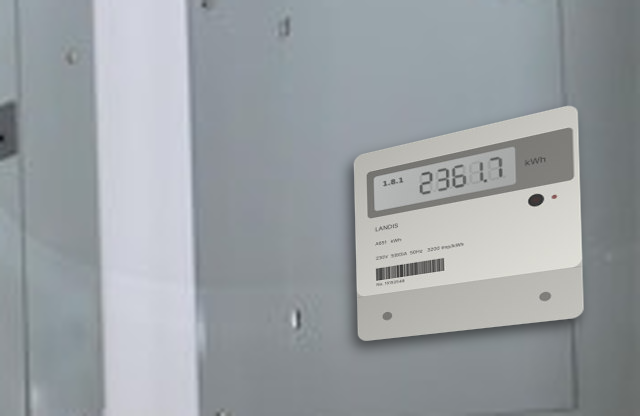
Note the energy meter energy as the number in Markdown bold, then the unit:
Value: **2361.7** kWh
